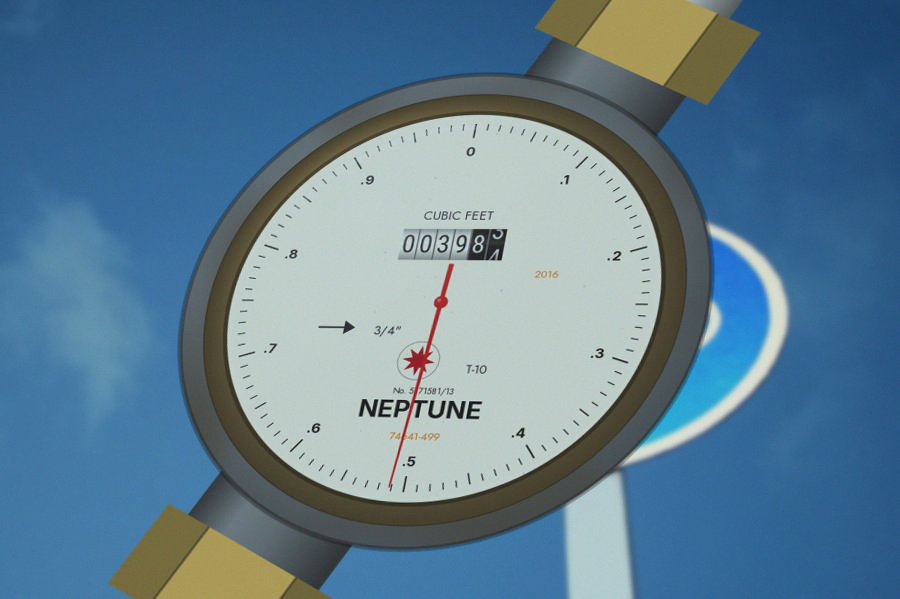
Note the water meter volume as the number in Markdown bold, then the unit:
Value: **3983.51** ft³
